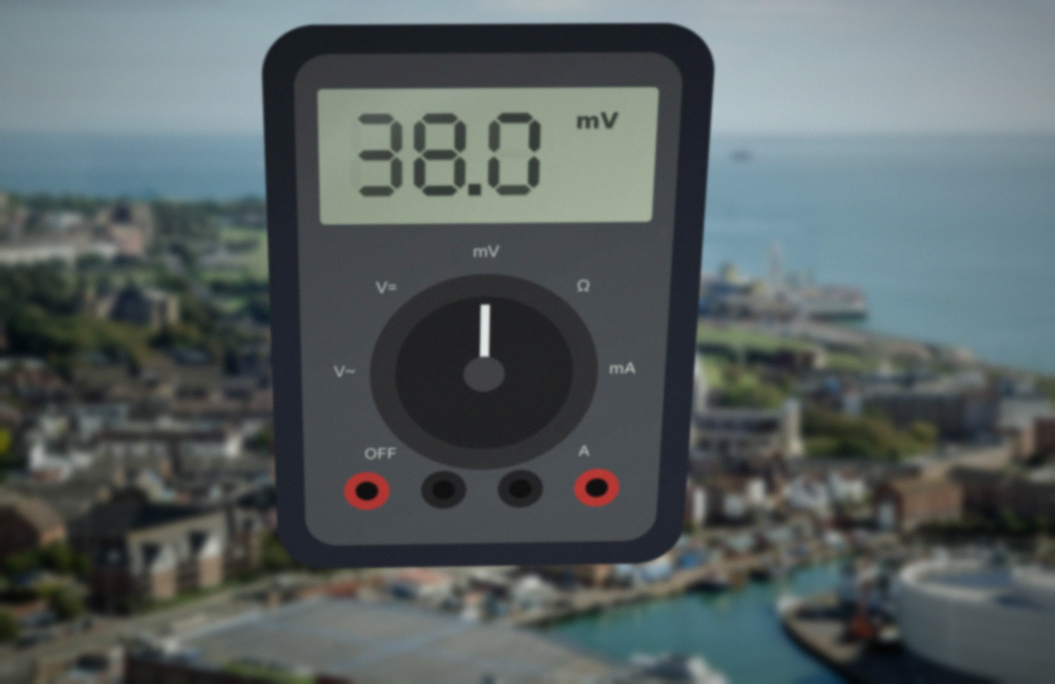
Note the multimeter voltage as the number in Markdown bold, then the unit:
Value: **38.0** mV
